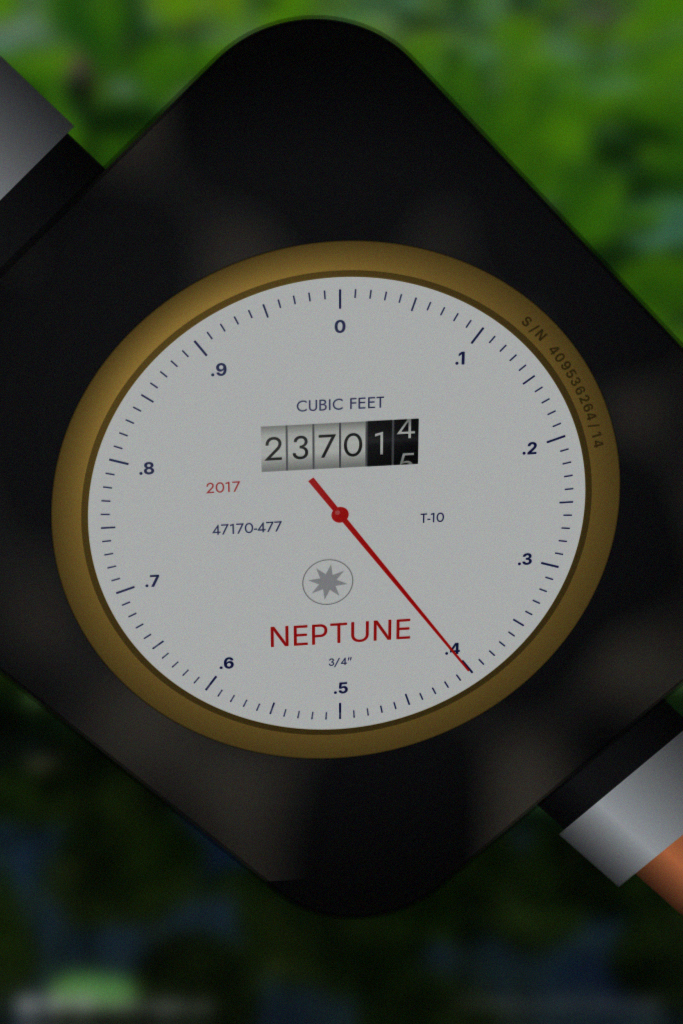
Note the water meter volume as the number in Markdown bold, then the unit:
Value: **237014.40** ft³
